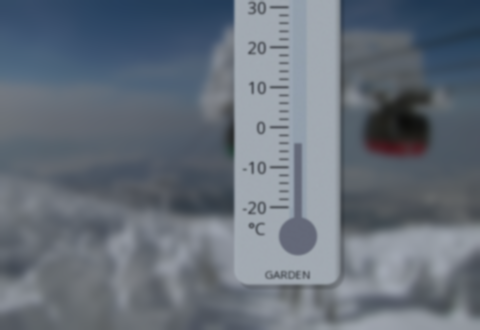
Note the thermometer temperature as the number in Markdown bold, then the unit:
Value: **-4** °C
